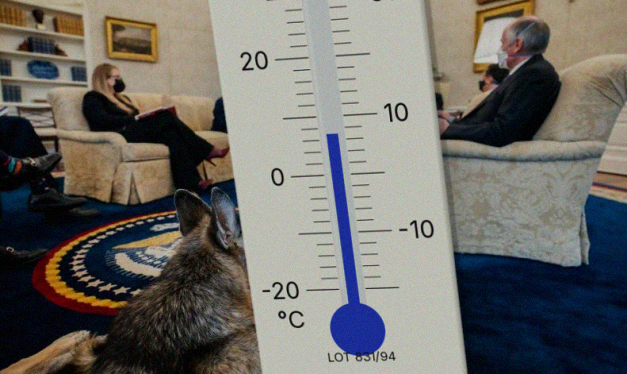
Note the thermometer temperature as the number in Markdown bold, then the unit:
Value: **7** °C
